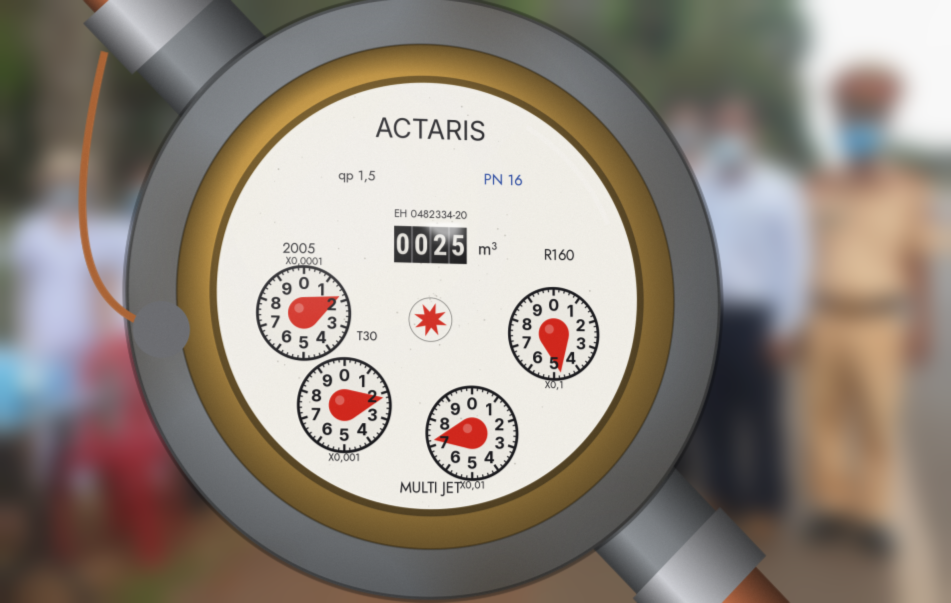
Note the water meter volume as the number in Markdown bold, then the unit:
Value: **25.4721** m³
